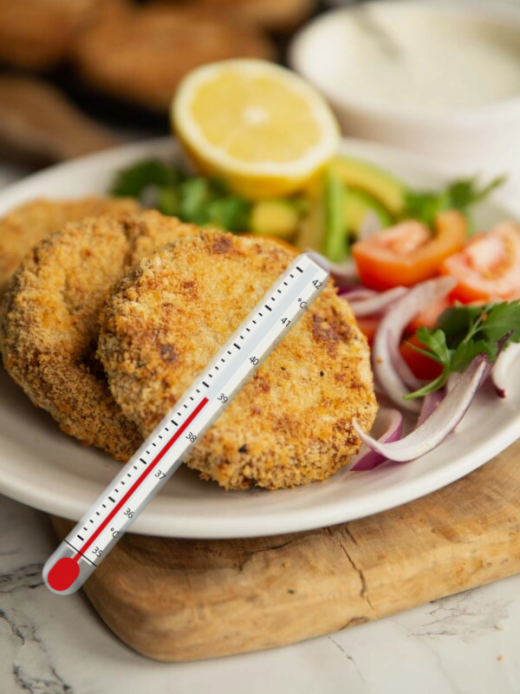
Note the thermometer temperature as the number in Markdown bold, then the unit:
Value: **38.8** °C
